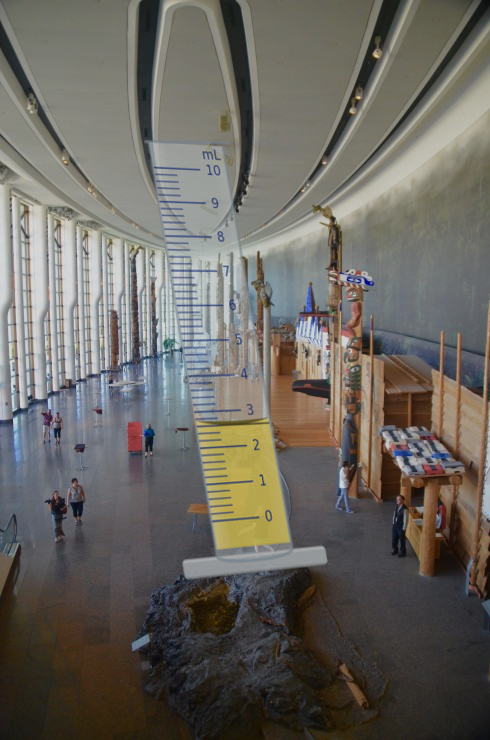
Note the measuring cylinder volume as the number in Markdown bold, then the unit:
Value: **2.6** mL
